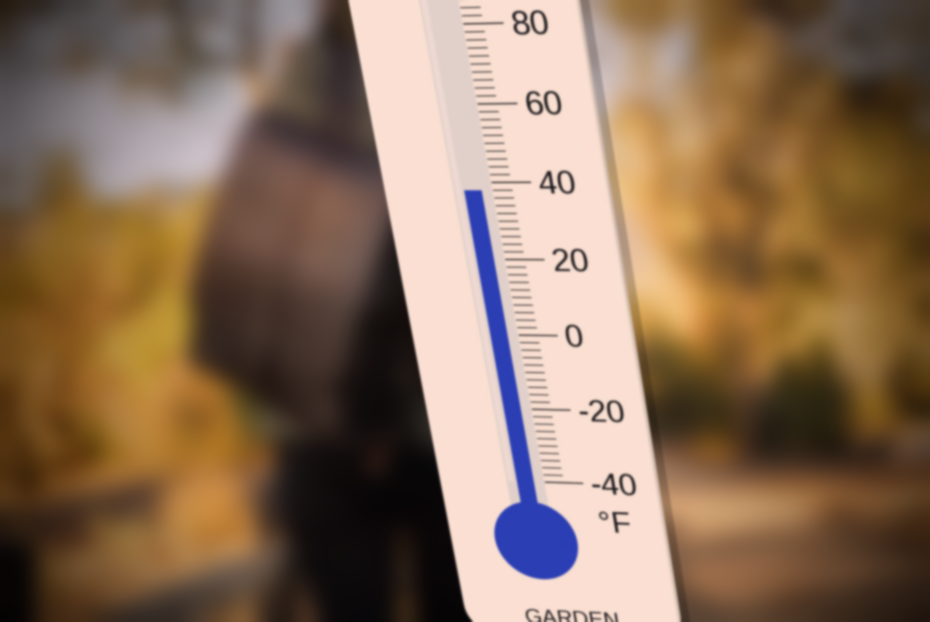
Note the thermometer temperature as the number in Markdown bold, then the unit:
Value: **38** °F
